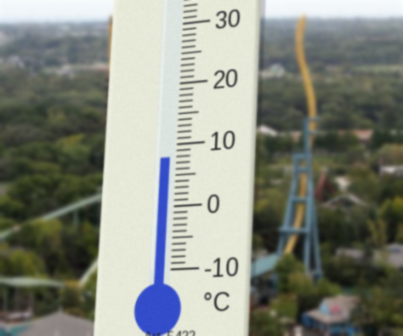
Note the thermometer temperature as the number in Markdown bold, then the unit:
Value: **8** °C
